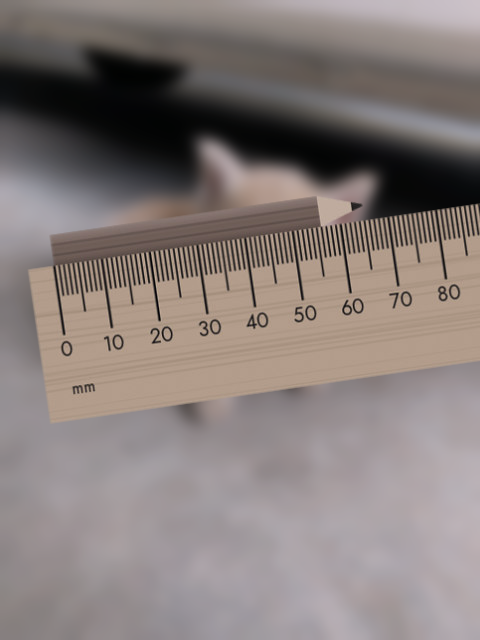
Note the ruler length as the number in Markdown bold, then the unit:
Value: **65** mm
